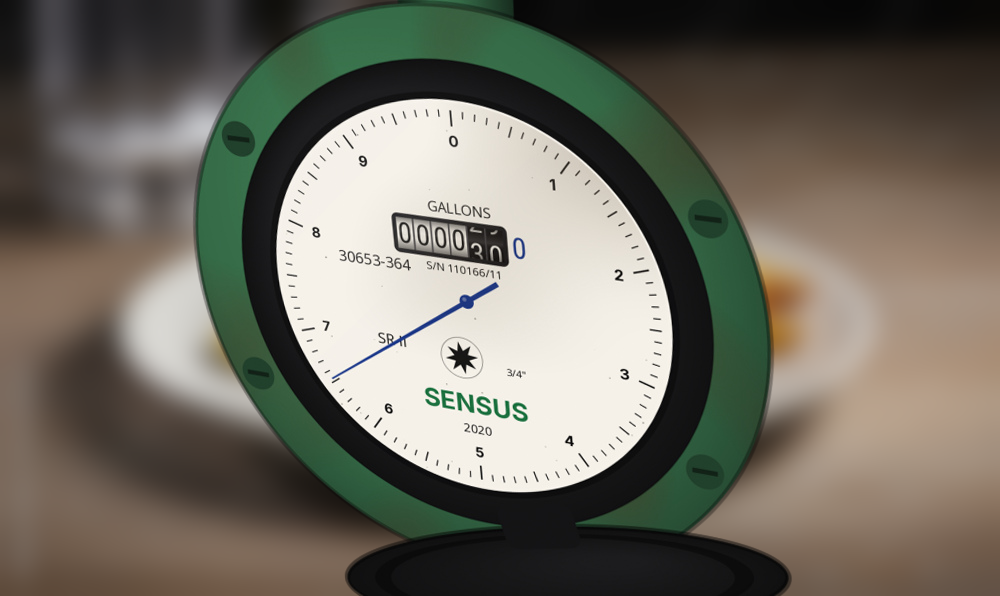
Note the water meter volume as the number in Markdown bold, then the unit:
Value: **296.5** gal
